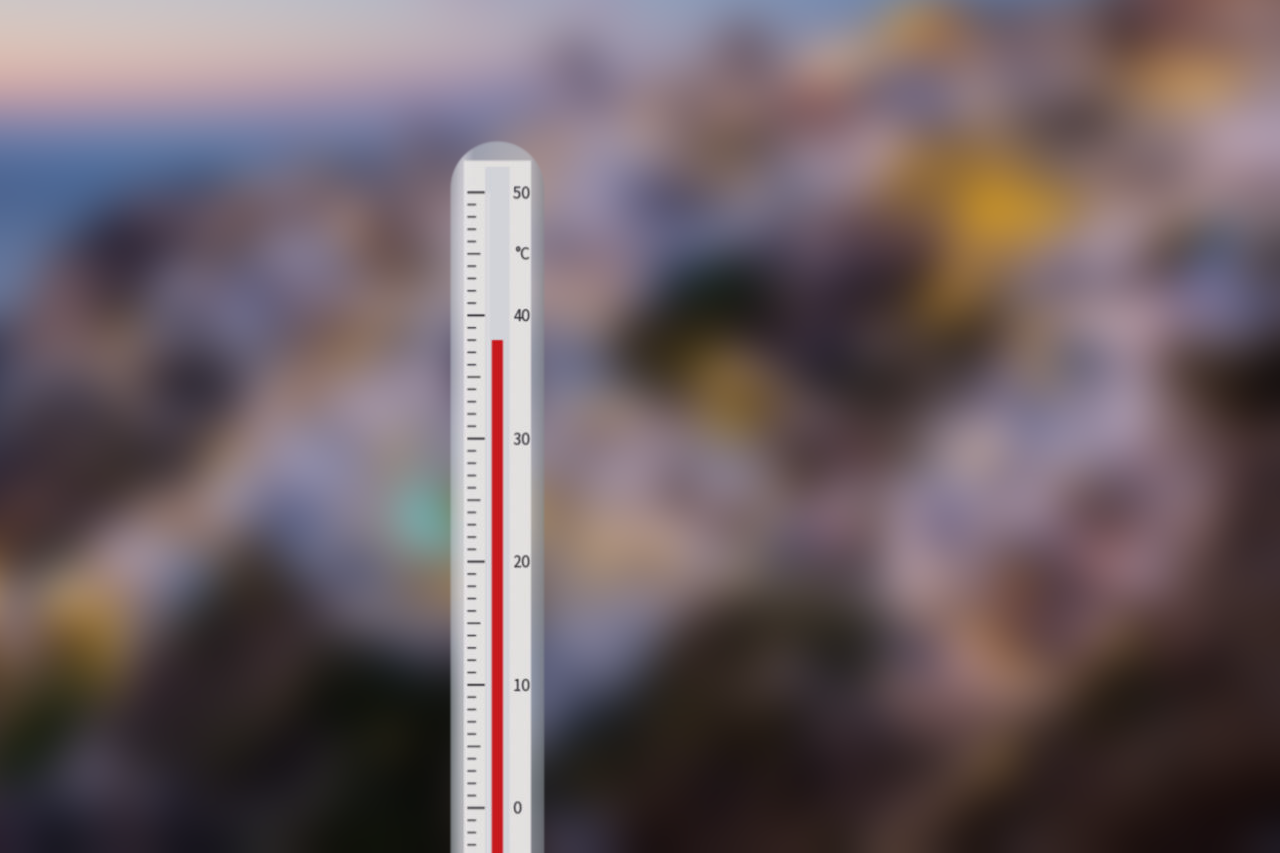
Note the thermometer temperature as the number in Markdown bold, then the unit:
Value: **38** °C
